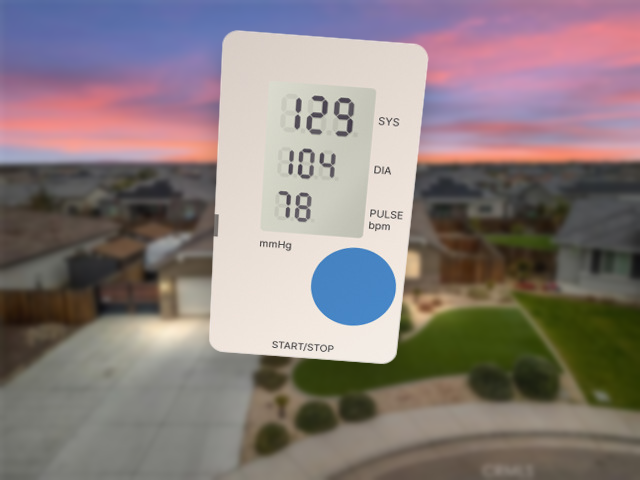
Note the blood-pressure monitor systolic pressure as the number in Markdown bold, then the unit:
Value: **129** mmHg
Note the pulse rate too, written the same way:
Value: **78** bpm
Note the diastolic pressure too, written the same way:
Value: **104** mmHg
